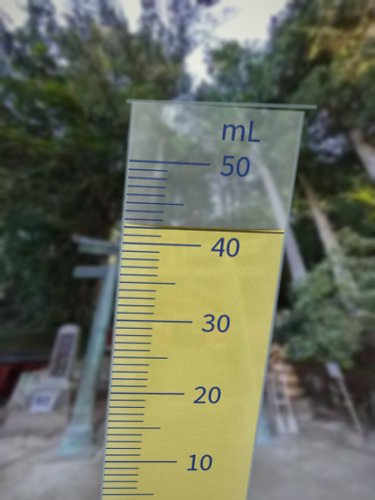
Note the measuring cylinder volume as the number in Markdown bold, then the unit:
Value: **42** mL
